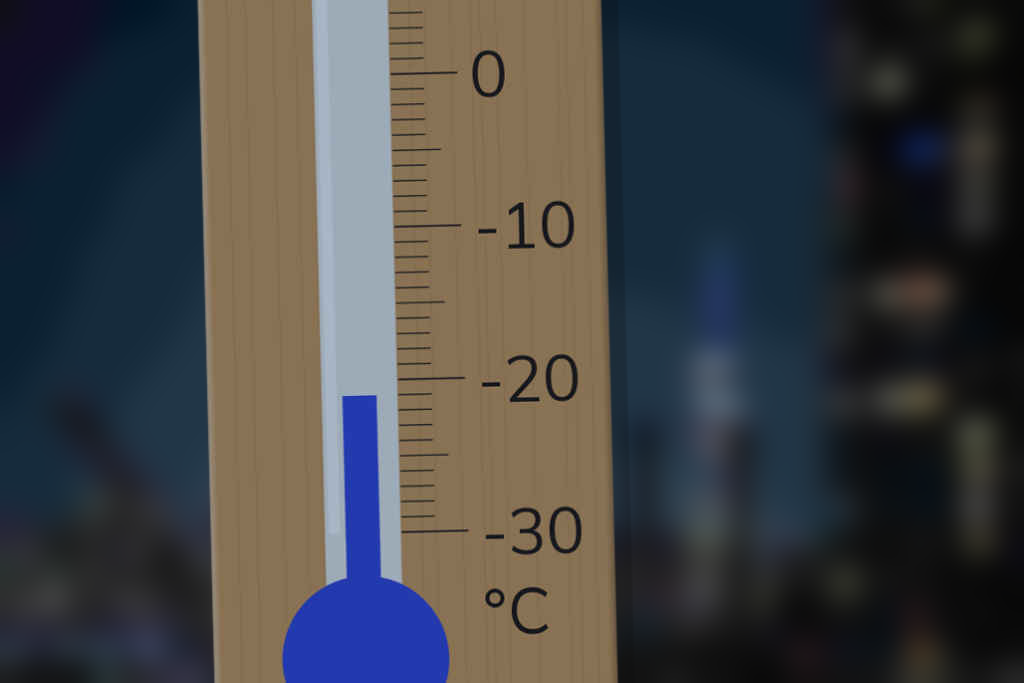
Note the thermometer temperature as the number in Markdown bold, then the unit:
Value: **-21** °C
